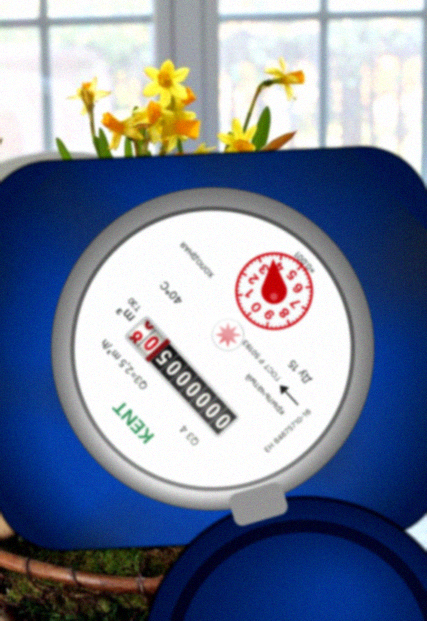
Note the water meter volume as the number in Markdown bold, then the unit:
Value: **5.083** m³
